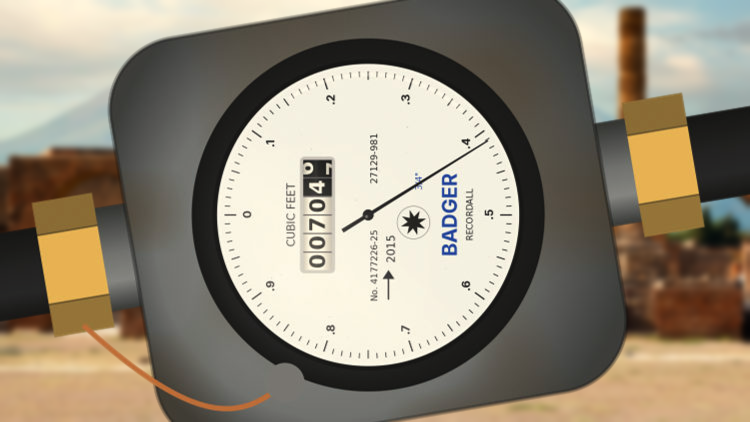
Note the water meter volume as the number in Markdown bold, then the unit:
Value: **7046.41** ft³
